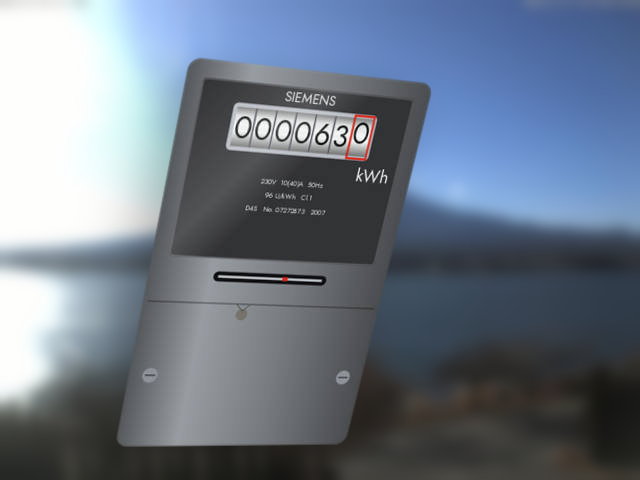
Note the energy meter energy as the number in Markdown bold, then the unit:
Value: **63.0** kWh
